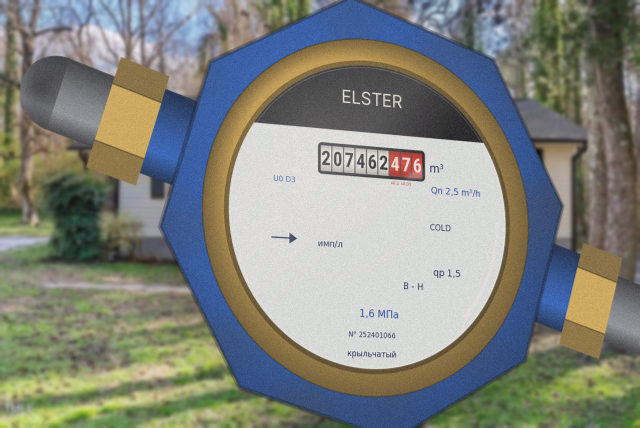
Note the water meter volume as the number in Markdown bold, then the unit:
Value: **207462.476** m³
